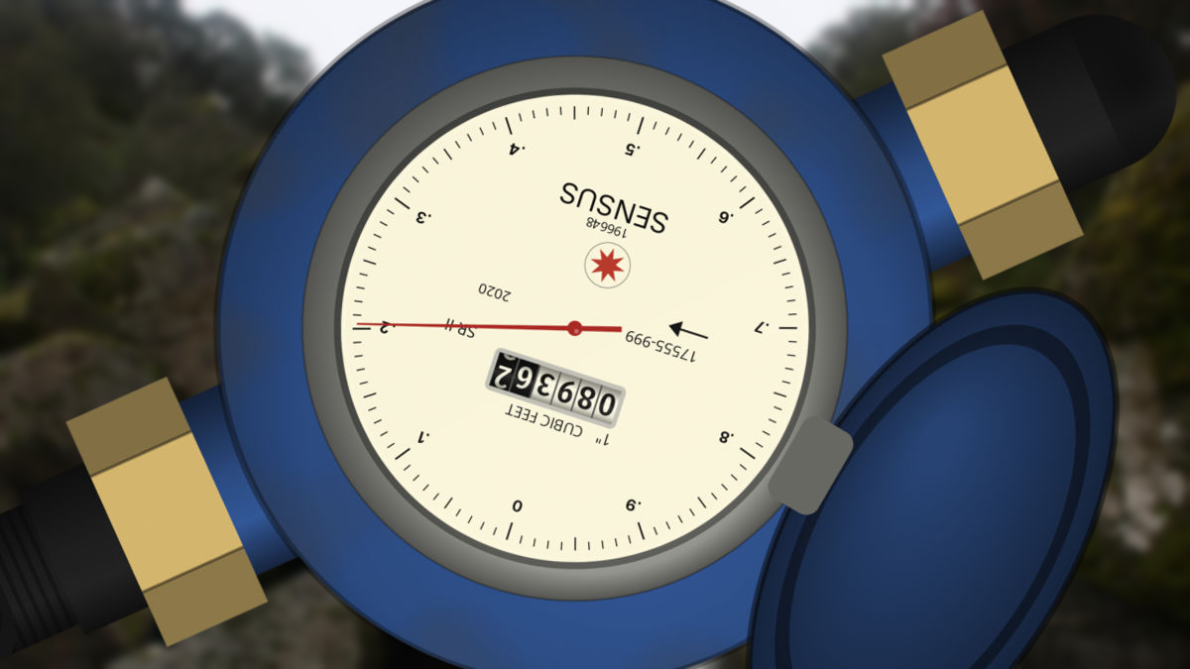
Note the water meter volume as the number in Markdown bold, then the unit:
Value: **89362.20** ft³
